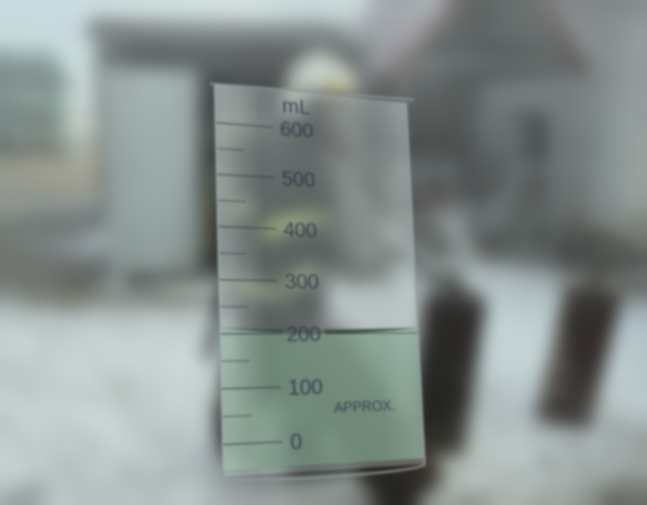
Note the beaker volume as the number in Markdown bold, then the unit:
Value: **200** mL
